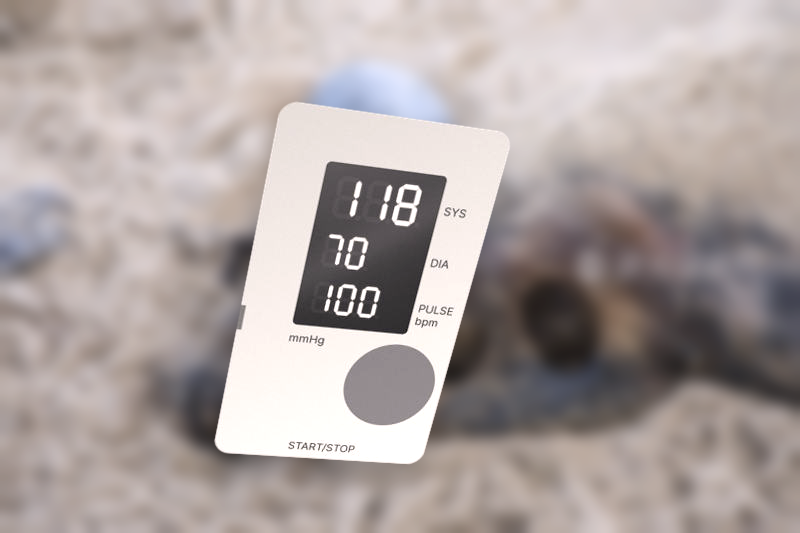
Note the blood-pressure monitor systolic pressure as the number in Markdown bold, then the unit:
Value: **118** mmHg
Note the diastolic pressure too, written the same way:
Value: **70** mmHg
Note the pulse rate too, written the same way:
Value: **100** bpm
